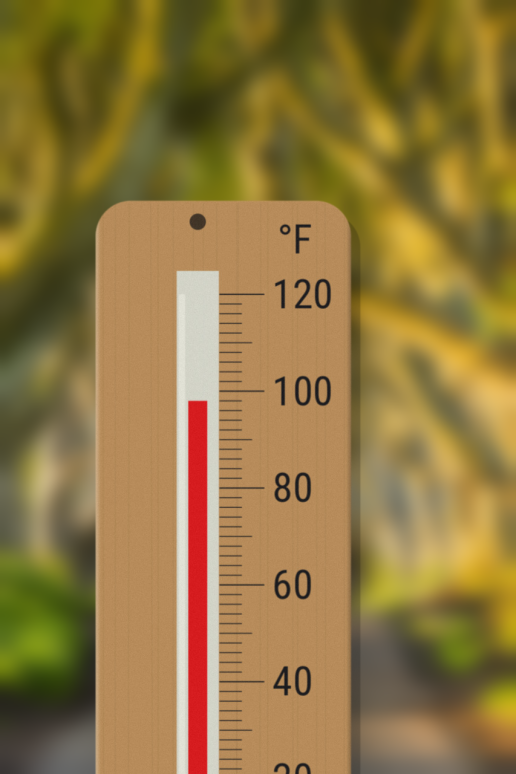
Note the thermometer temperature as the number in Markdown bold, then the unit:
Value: **98** °F
